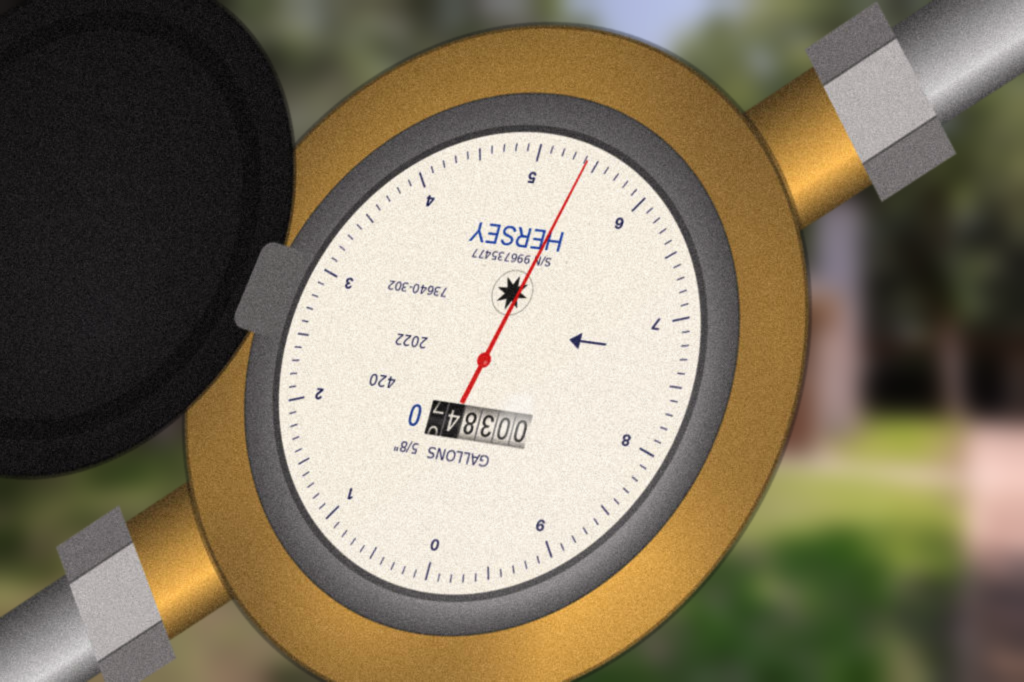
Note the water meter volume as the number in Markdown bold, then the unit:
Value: **38465.4** gal
